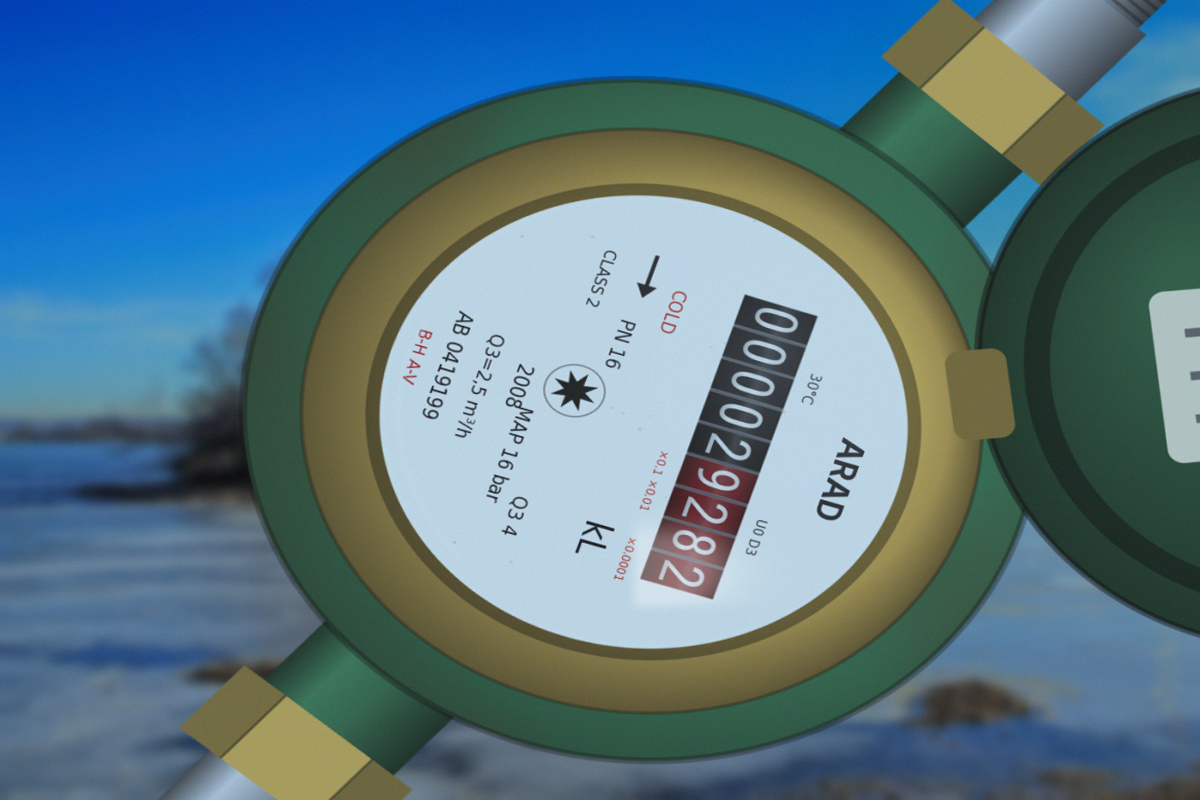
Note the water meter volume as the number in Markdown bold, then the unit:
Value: **2.9282** kL
